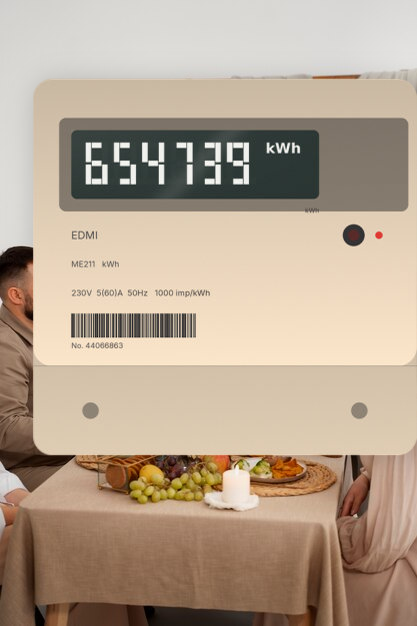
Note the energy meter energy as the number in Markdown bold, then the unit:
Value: **654739** kWh
